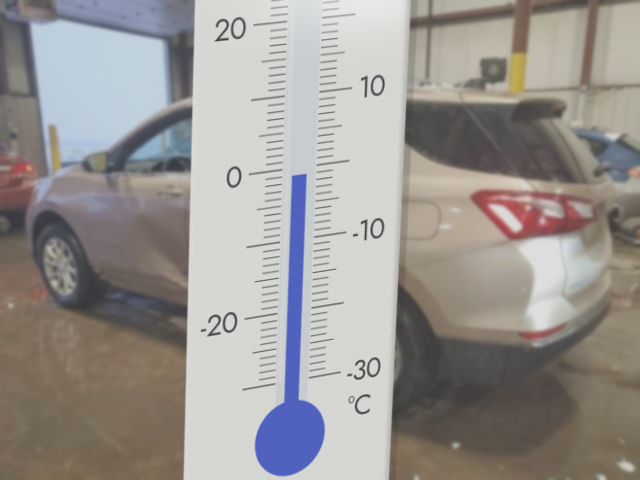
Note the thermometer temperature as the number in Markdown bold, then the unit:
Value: **-1** °C
